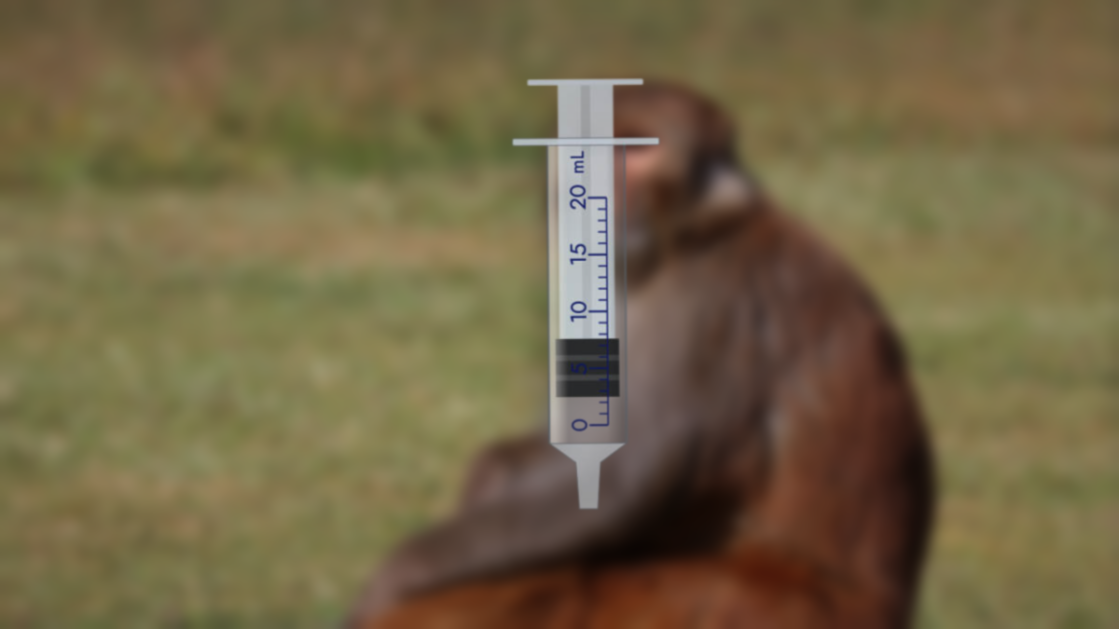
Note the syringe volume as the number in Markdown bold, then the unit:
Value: **2.5** mL
